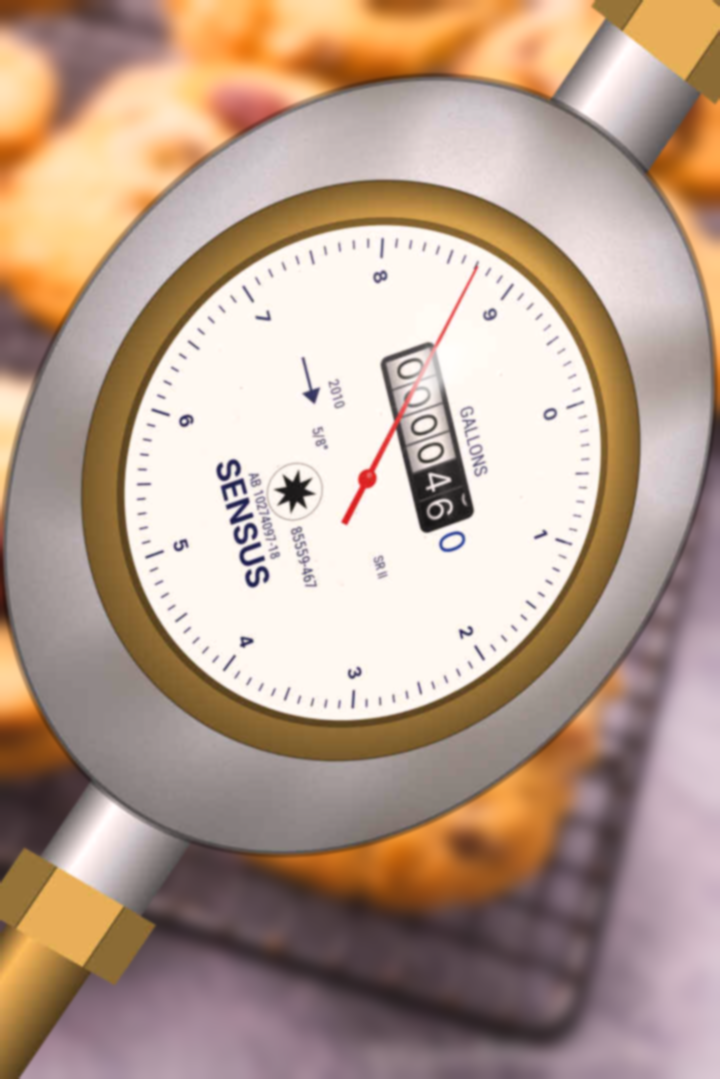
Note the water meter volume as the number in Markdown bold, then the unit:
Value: **458.7** gal
